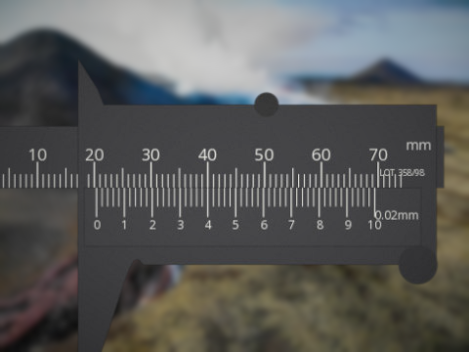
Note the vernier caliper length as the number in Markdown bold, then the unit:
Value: **20.4** mm
